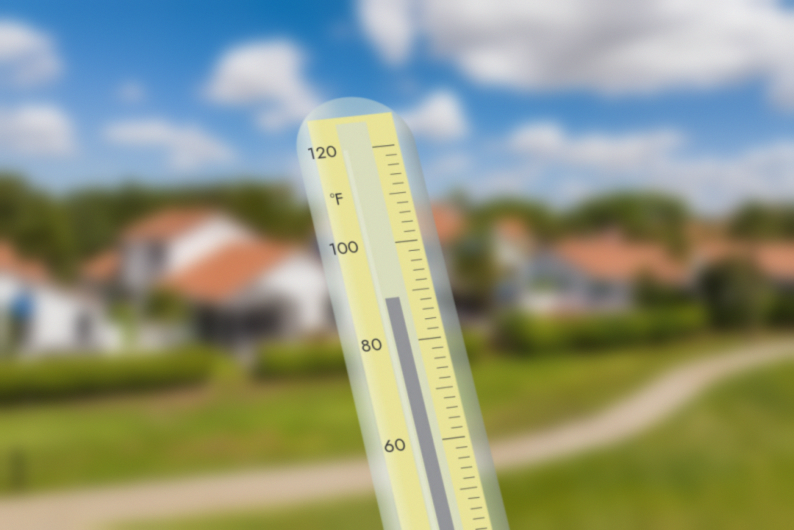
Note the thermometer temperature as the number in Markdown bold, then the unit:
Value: **89** °F
